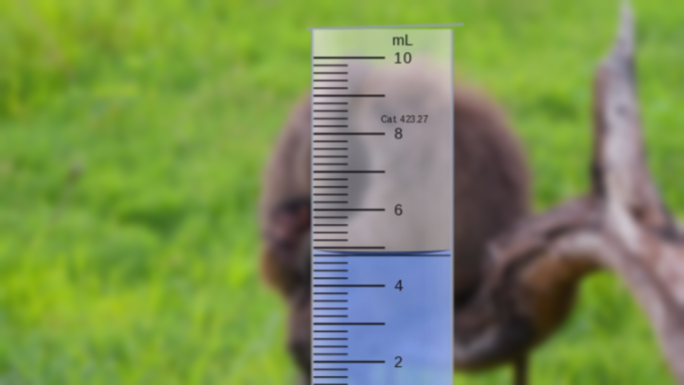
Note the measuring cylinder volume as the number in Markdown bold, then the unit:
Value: **4.8** mL
